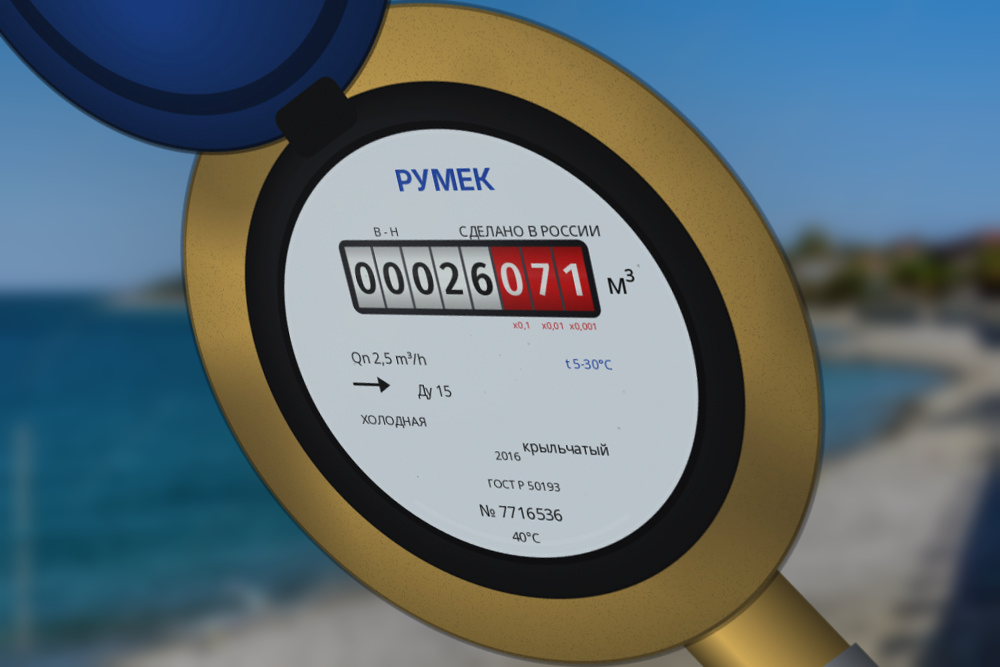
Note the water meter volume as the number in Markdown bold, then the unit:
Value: **26.071** m³
